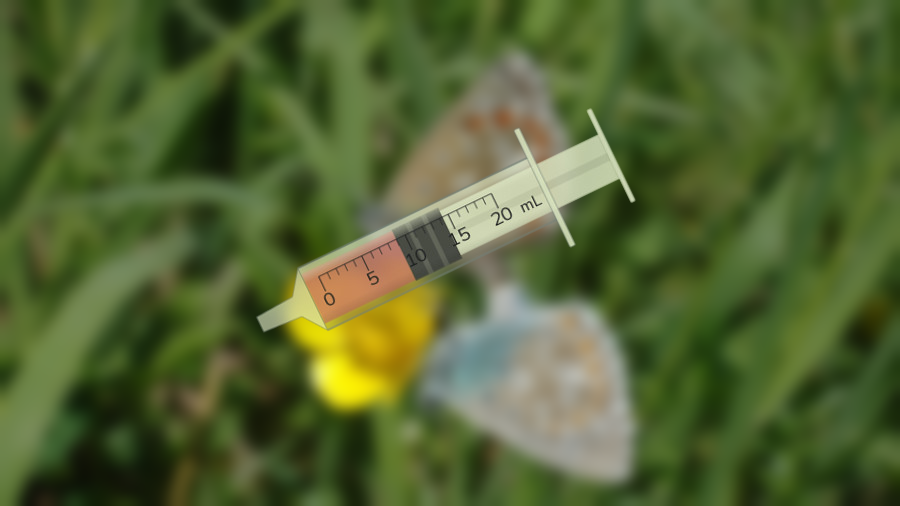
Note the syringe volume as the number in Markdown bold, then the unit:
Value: **9** mL
